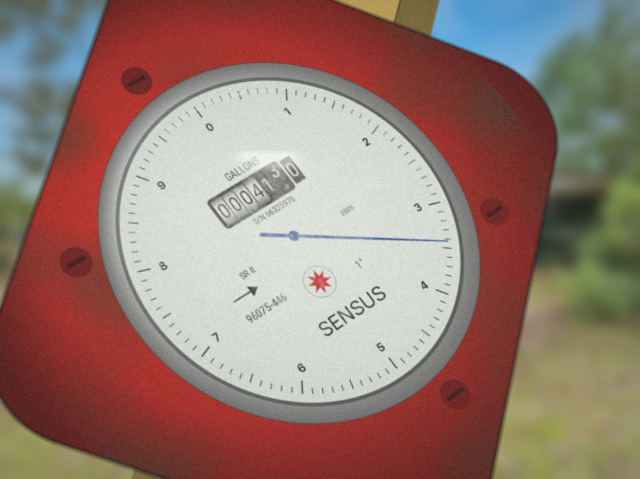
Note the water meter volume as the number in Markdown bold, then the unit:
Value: **4133.4** gal
